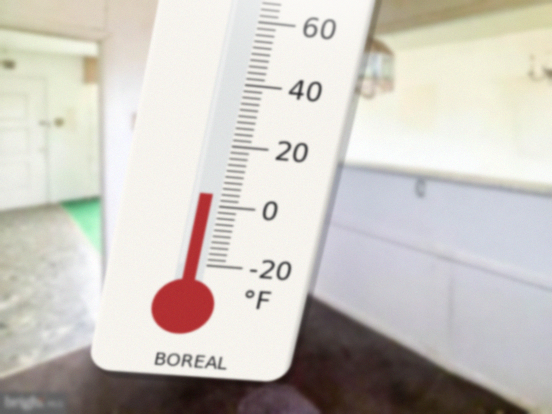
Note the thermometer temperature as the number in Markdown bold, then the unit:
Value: **4** °F
